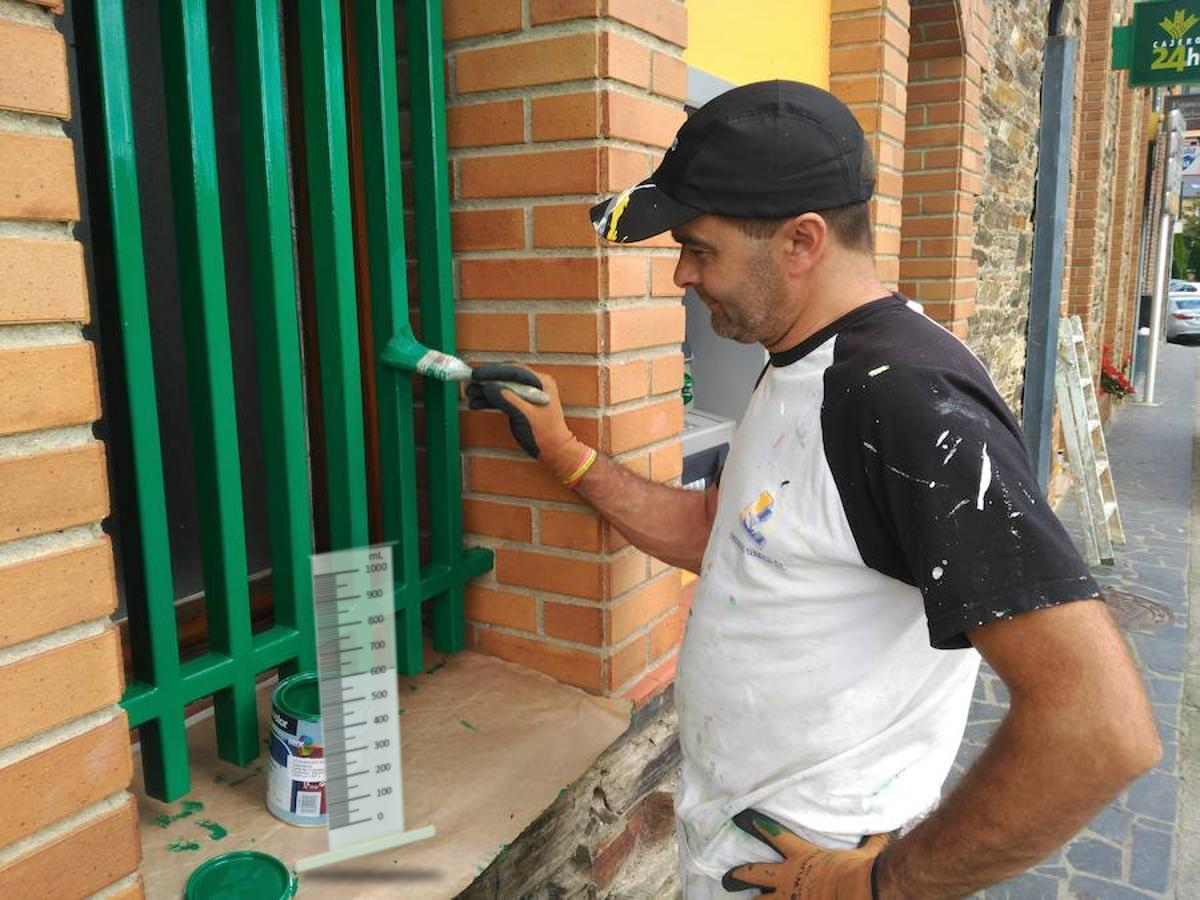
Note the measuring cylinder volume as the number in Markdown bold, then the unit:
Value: **600** mL
